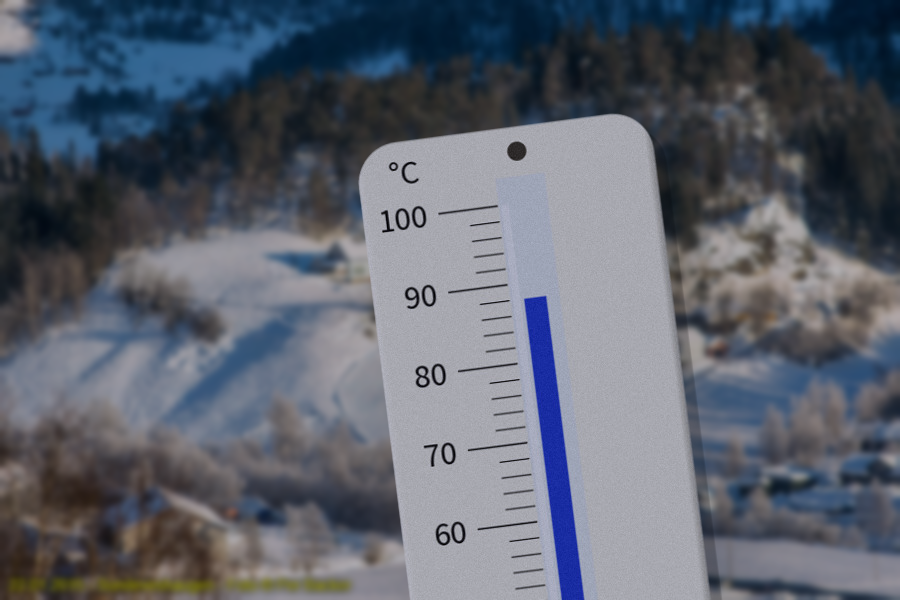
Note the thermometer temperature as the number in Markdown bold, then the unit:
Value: **88** °C
